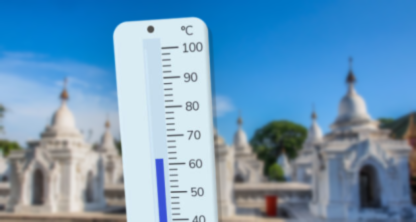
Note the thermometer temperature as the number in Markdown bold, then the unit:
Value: **62** °C
